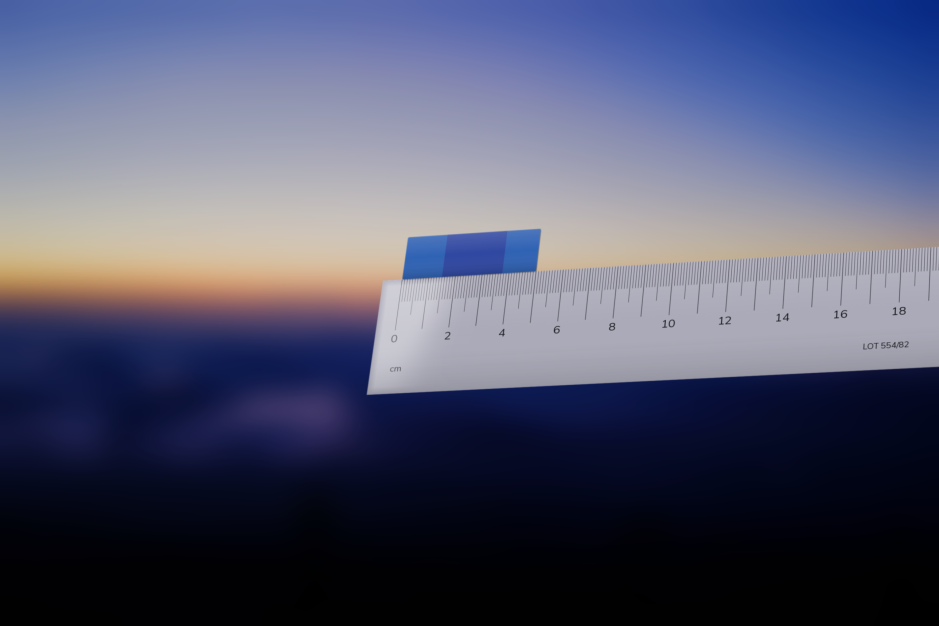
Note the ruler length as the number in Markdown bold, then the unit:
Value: **5** cm
